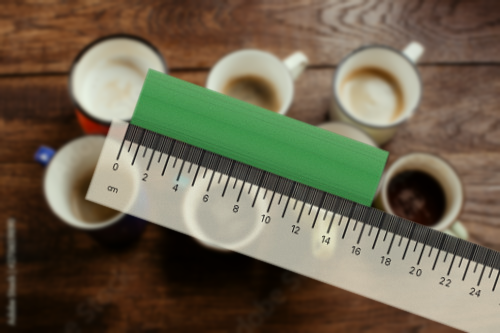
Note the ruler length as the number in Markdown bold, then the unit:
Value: **16** cm
